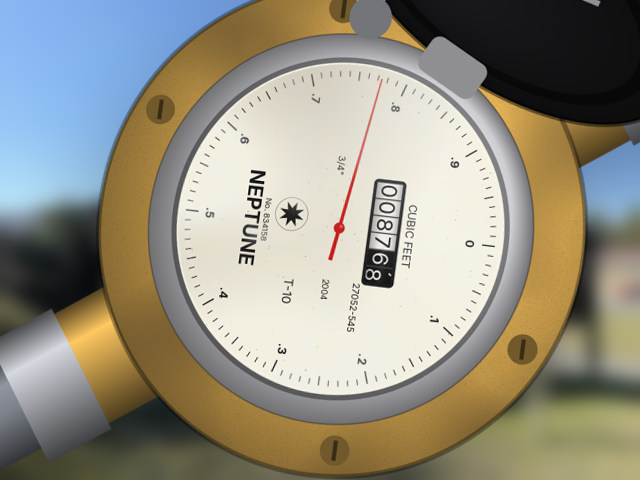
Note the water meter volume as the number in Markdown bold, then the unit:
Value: **8767.77** ft³
